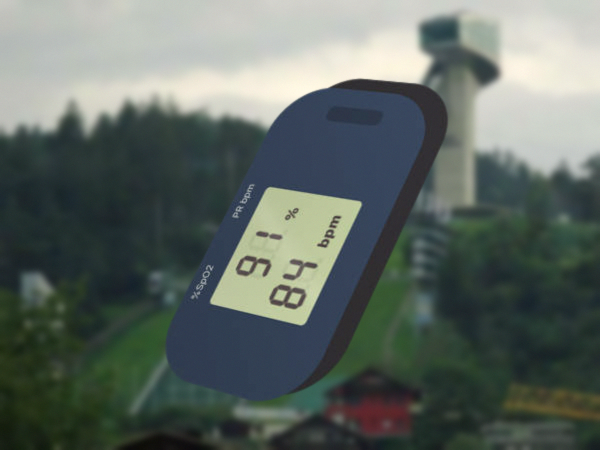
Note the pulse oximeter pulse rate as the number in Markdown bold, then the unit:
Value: **84** bpm
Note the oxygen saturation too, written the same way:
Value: **91** %
